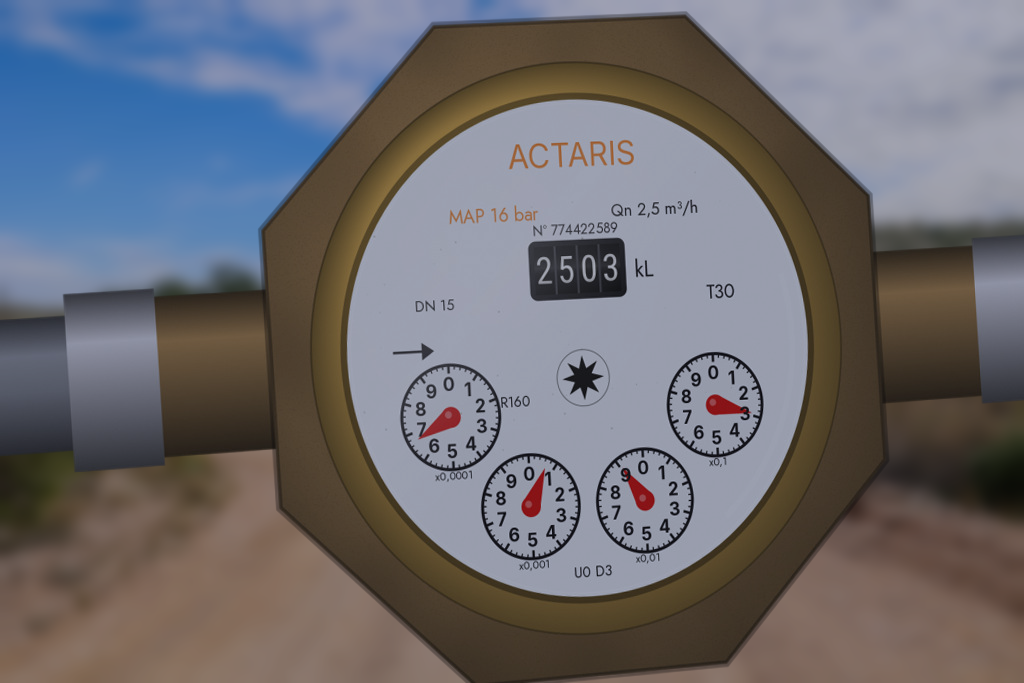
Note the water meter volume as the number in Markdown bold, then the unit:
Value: **2503.2906** kL
